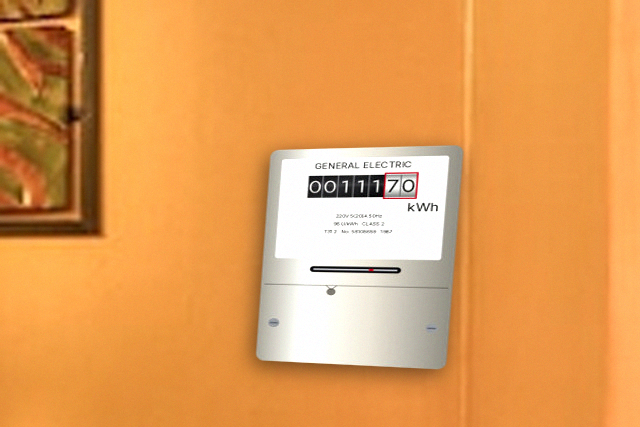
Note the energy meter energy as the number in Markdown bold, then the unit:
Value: **111.70** kWh
